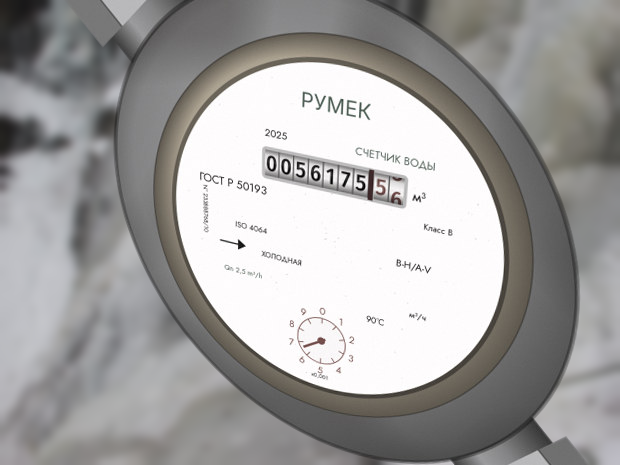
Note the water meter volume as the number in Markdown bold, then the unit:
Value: **56175.556** m³
